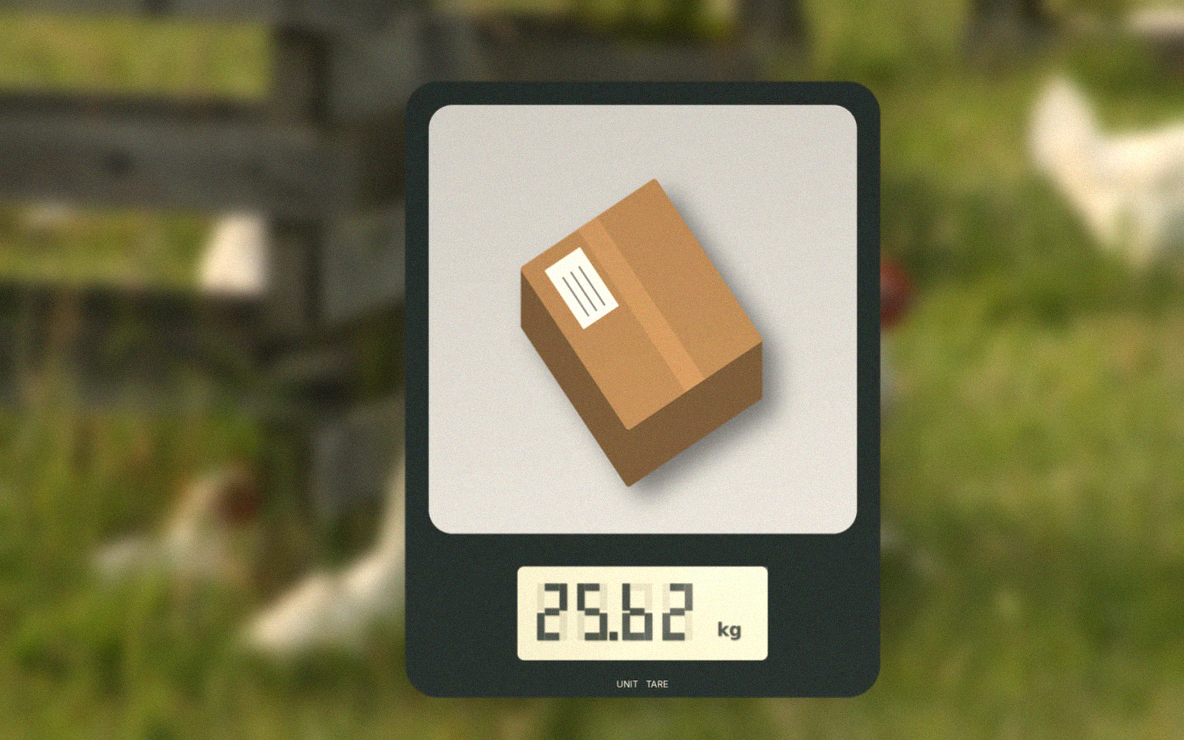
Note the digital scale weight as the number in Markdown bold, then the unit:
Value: **25.62** kg
